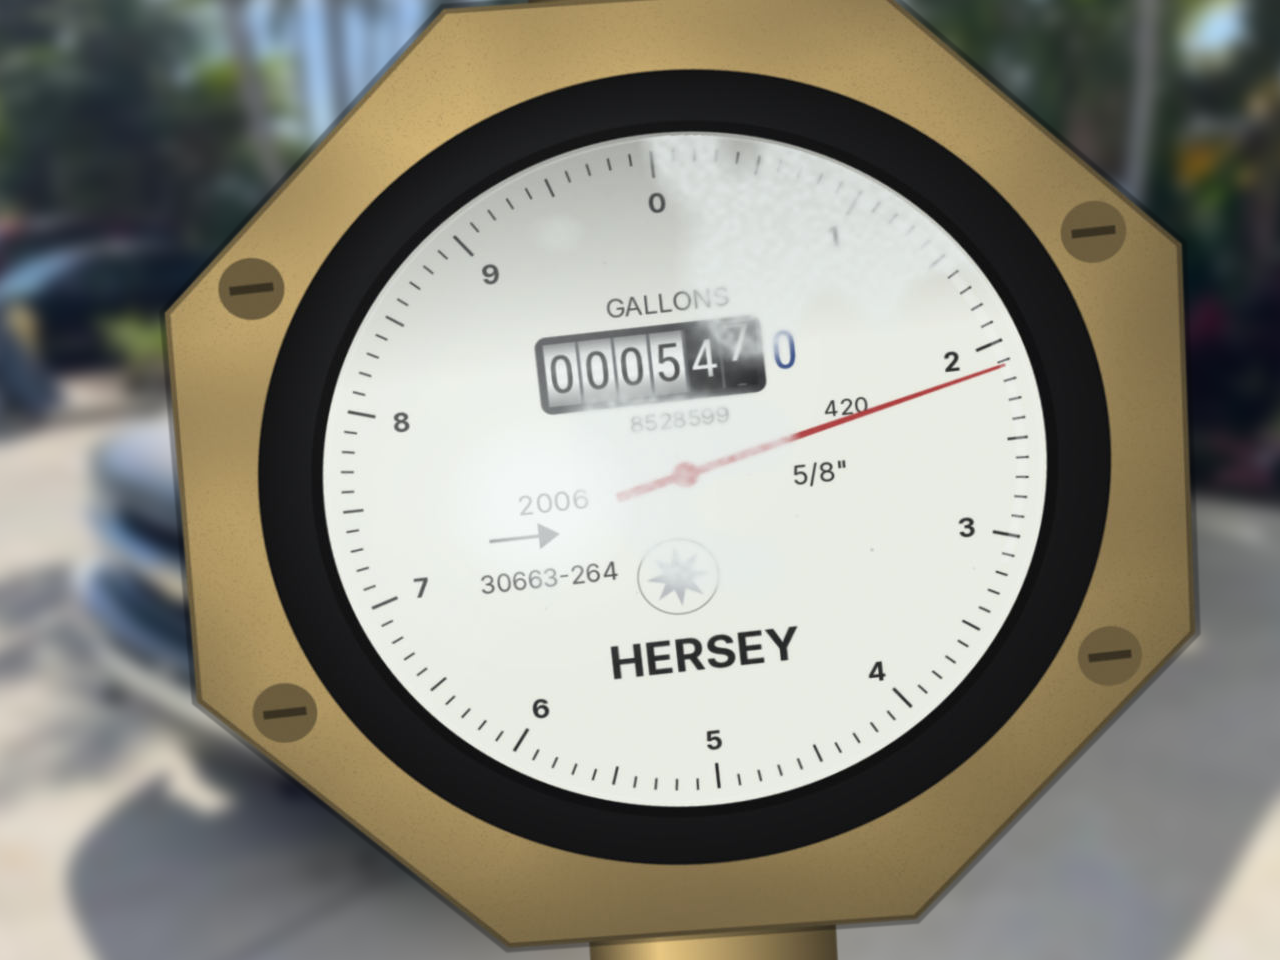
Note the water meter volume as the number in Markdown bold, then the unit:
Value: **5472.1** gal
